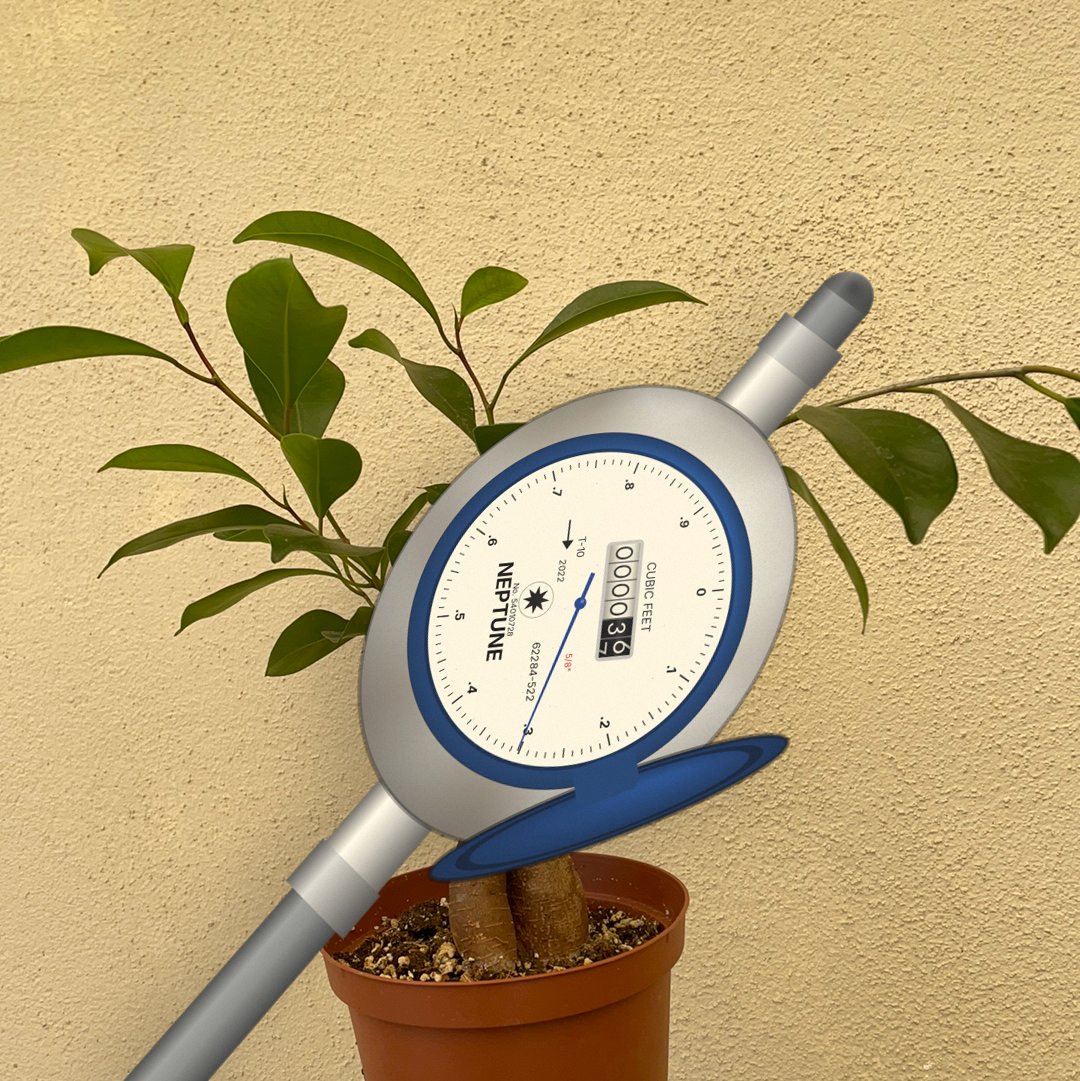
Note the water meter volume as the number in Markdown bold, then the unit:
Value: **36.30** ft³
